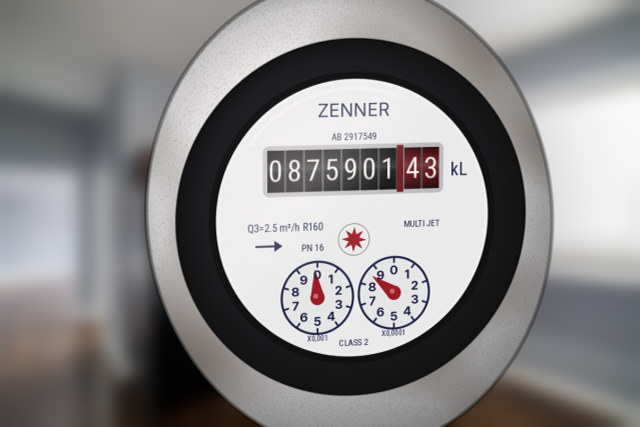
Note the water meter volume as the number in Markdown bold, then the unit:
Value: **875901.4298** kL
